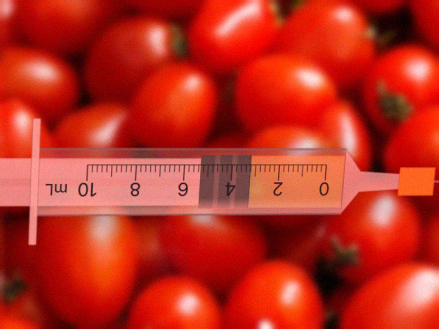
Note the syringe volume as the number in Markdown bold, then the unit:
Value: **3.2** mL
